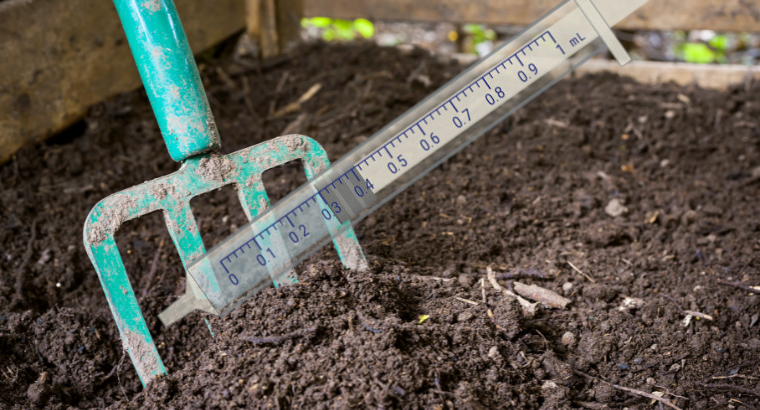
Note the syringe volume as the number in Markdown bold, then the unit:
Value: **0.3** mL
